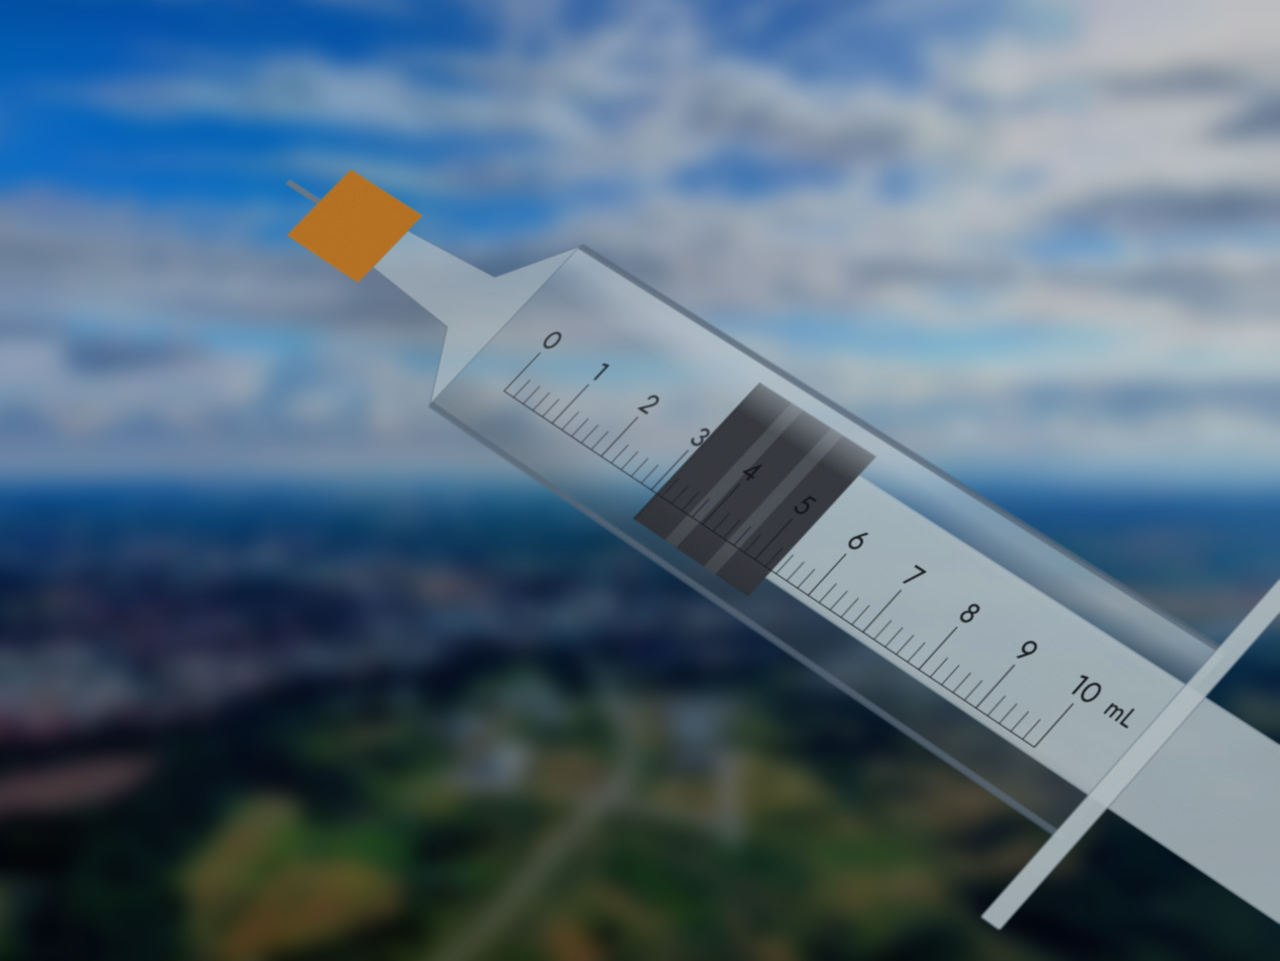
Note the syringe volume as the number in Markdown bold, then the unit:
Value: **3.1** mL
